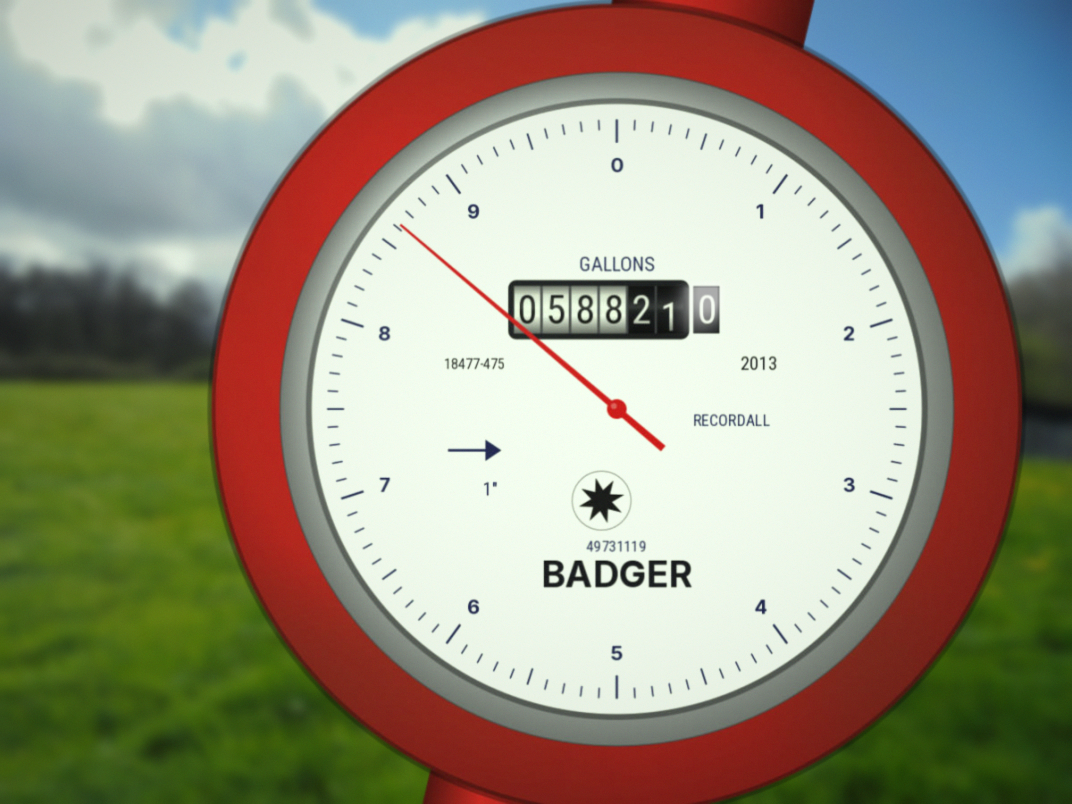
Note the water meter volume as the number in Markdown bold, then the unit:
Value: **588208.6** gal
